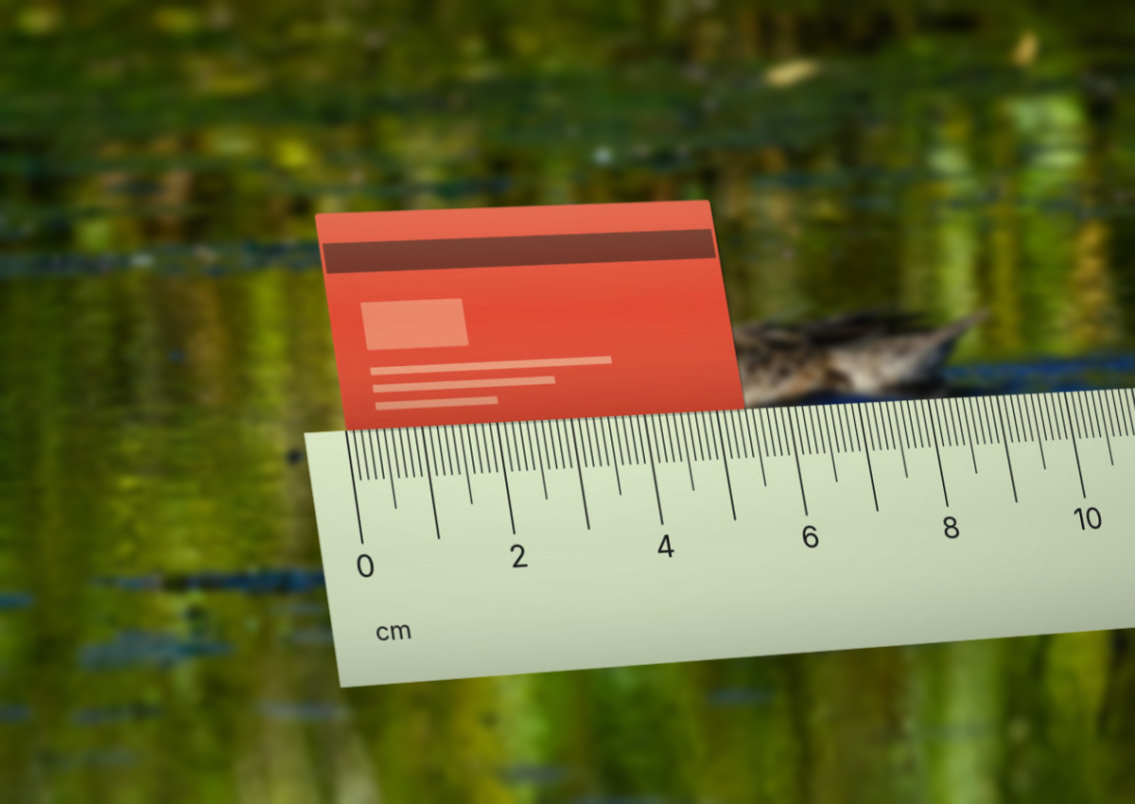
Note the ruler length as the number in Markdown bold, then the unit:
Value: **5.4** cm
